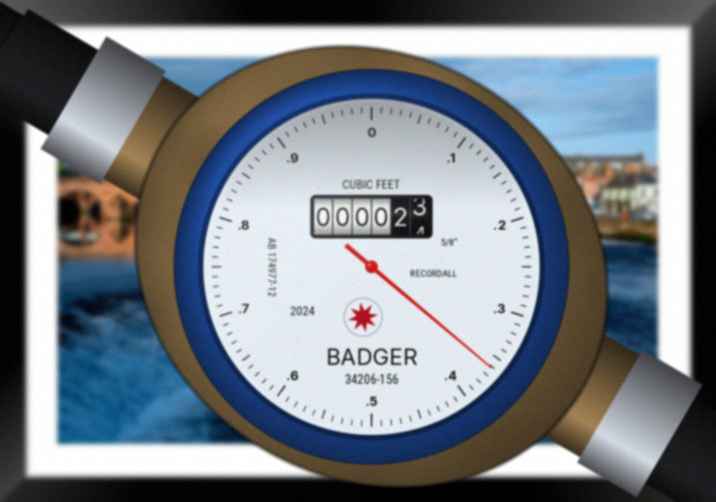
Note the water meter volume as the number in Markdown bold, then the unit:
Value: **23.36** ft³
